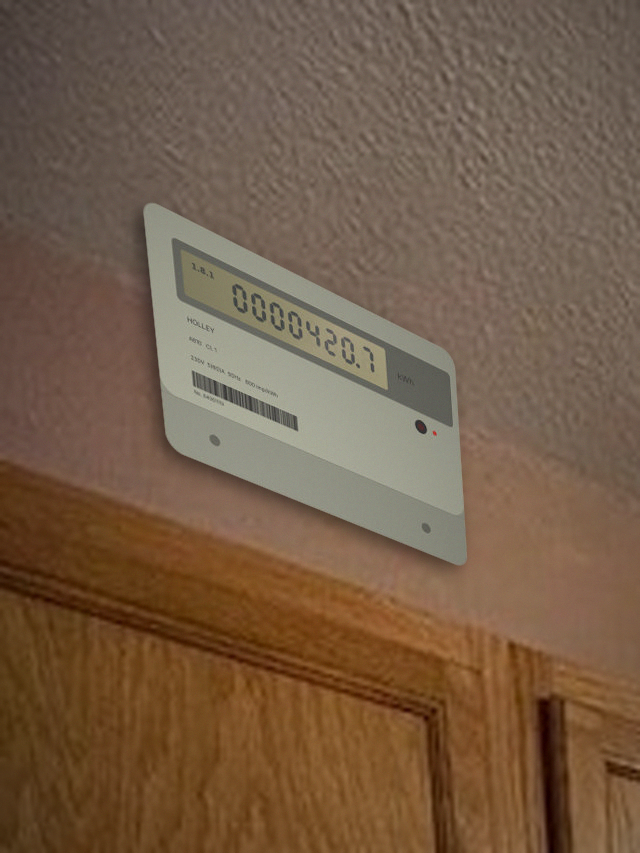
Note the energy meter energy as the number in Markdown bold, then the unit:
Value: **420.7** kWh
